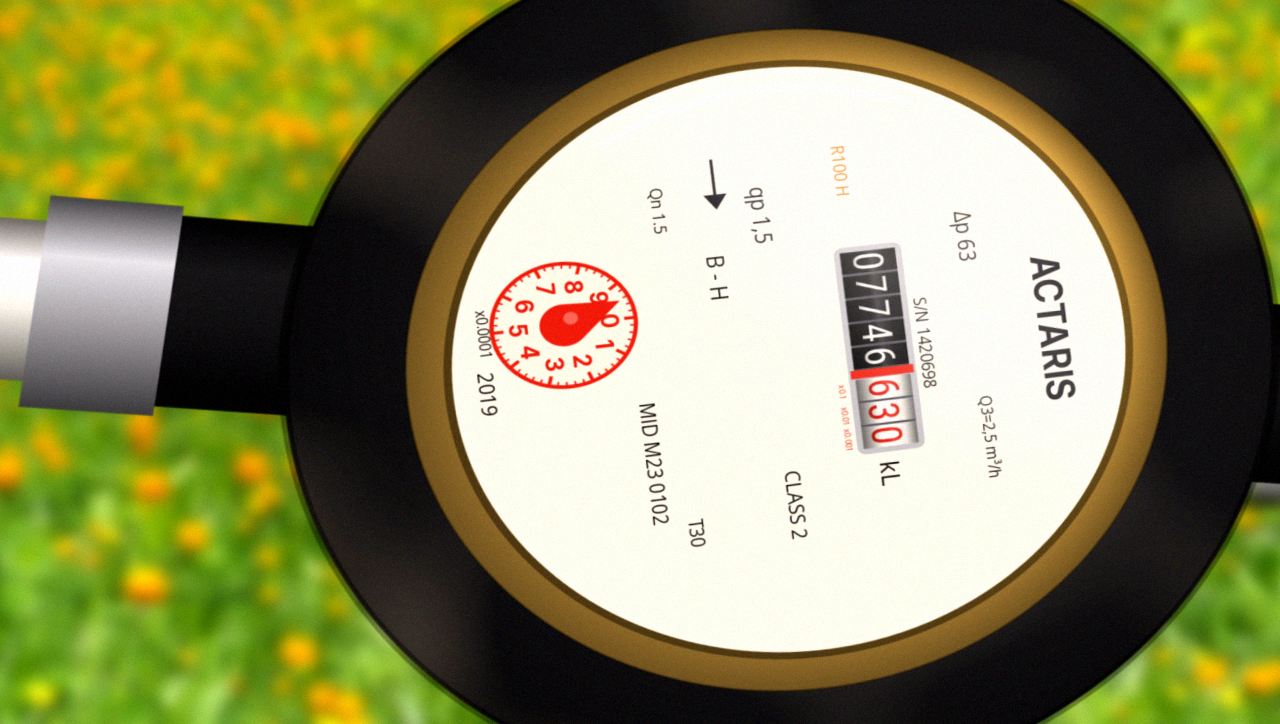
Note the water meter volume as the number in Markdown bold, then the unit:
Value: **7746.6299** kL
